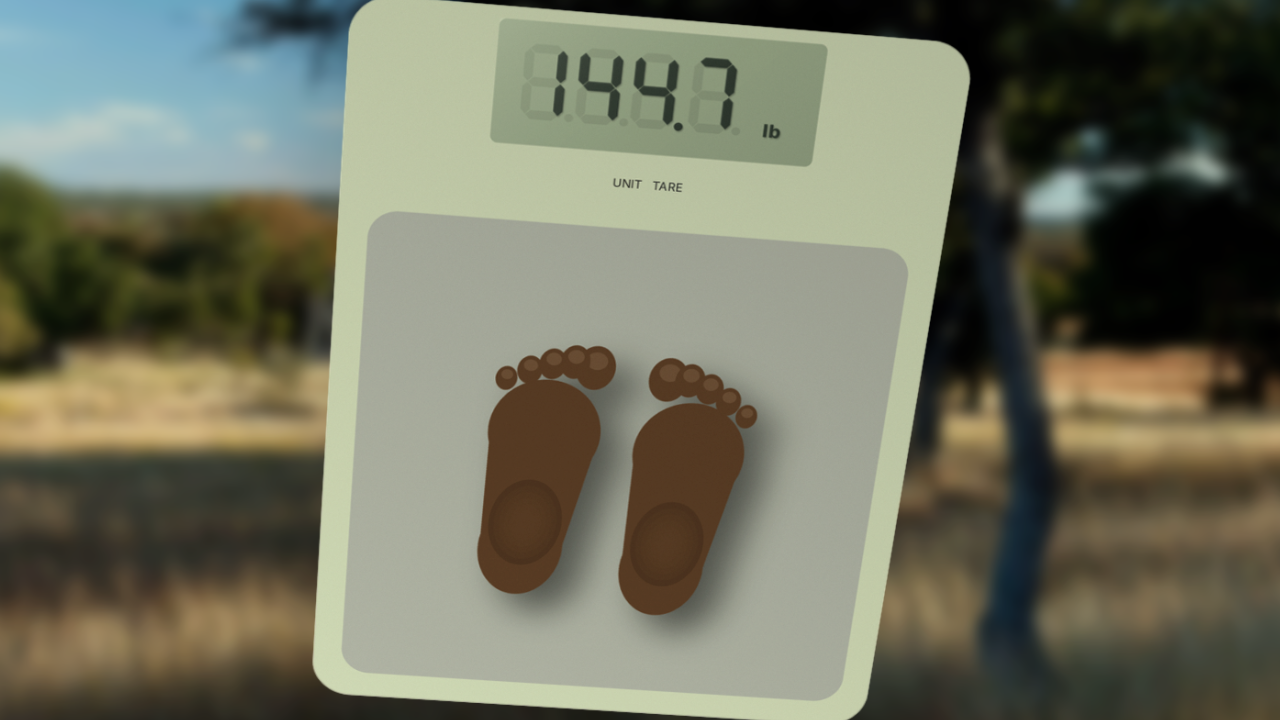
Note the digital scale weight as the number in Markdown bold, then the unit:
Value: **144.7** lb
